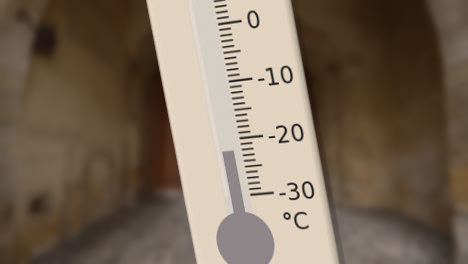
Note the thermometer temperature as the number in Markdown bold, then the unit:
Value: **-22** °C
